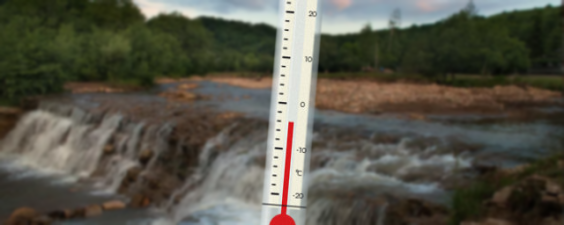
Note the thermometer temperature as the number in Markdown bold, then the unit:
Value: **-4** °C
